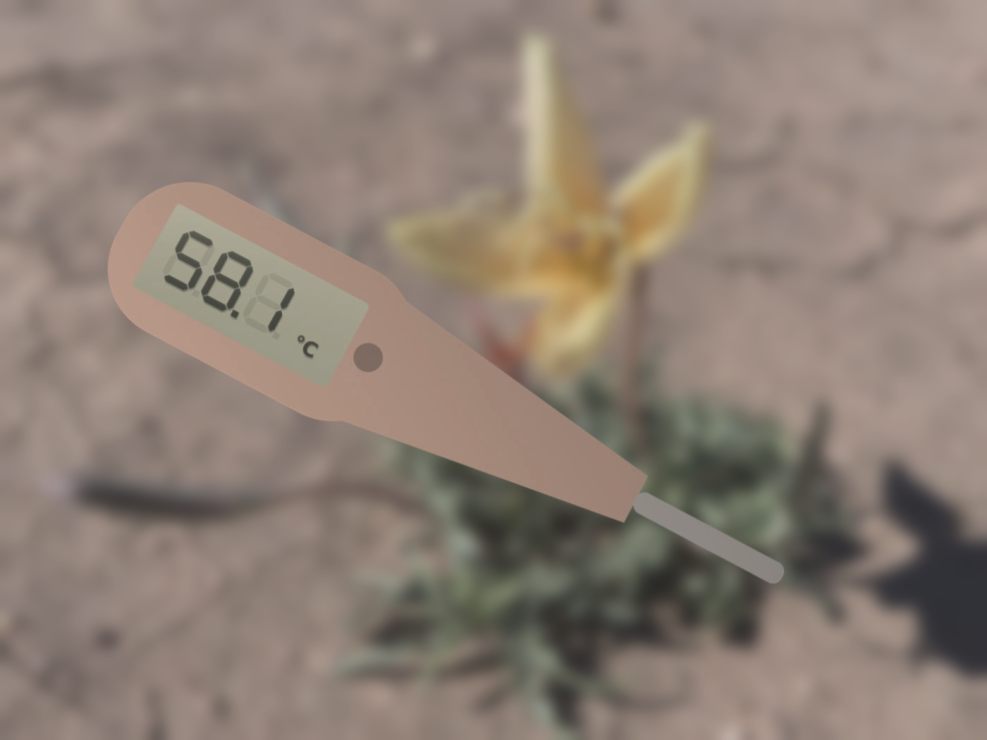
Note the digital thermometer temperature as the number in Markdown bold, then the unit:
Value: **58.1** °C
